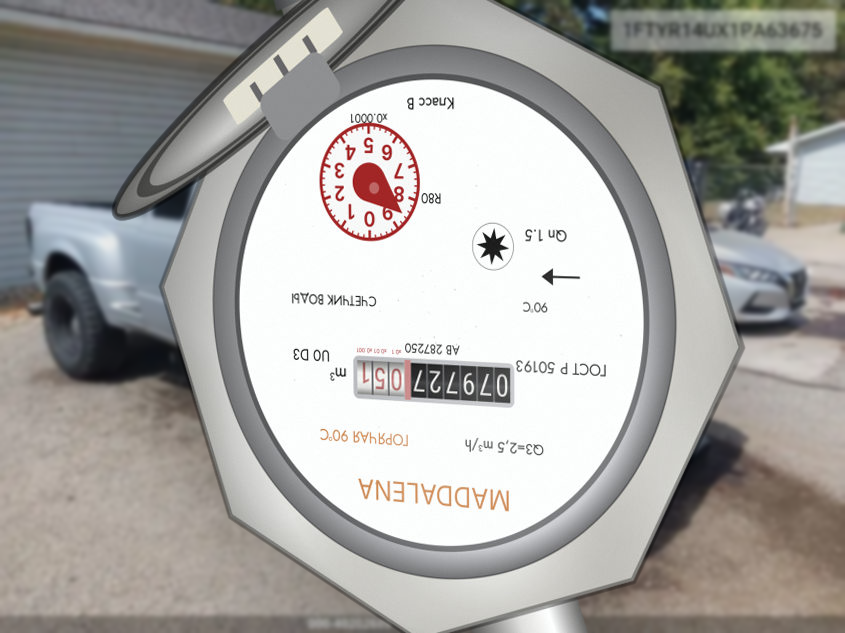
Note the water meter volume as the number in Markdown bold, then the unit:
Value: **79727.0508** m³
